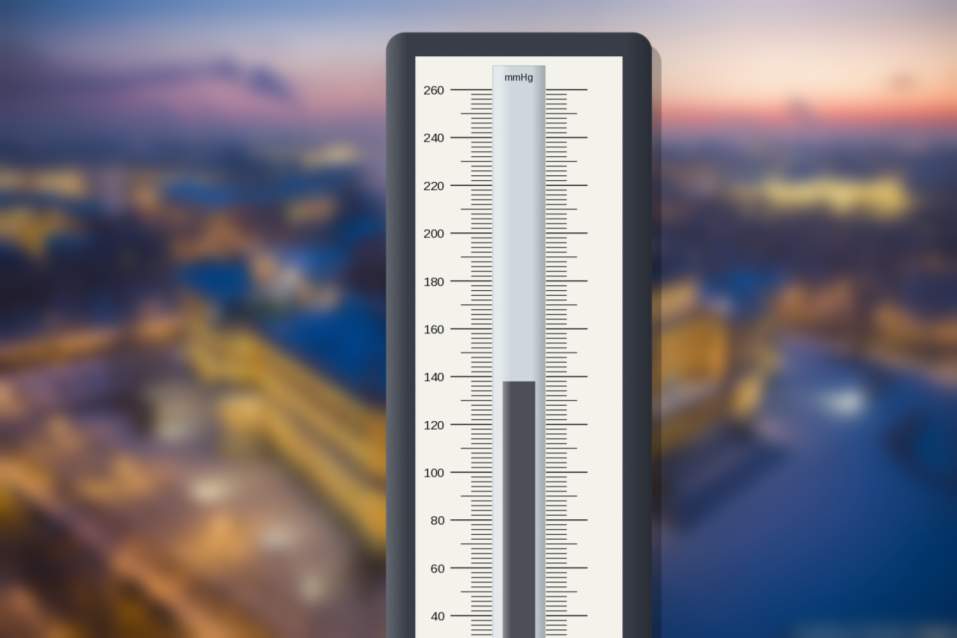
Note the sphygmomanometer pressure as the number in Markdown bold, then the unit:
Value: **138** mmHg
